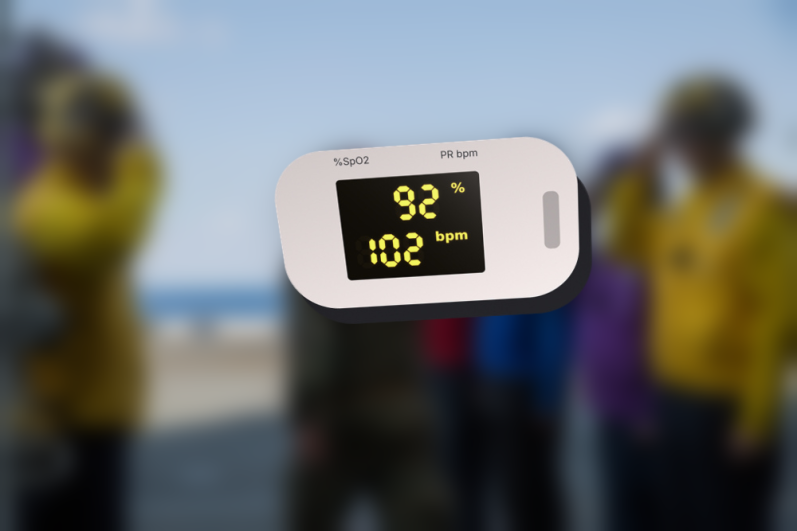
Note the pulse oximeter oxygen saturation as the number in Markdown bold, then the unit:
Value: **92** %
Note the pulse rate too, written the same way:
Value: **102** bpm
